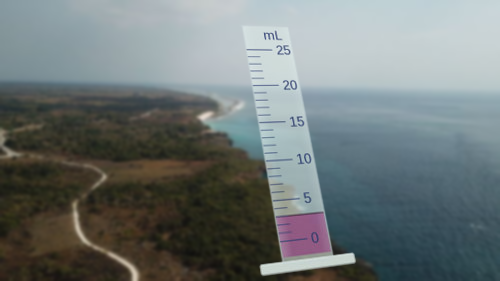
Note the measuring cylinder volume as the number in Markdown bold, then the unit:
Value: **3** mL
